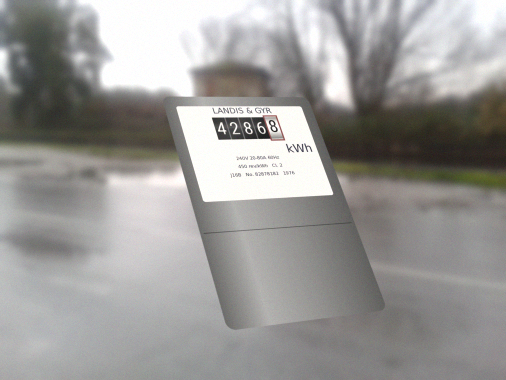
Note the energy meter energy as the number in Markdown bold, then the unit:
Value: **4286.8** kWh
